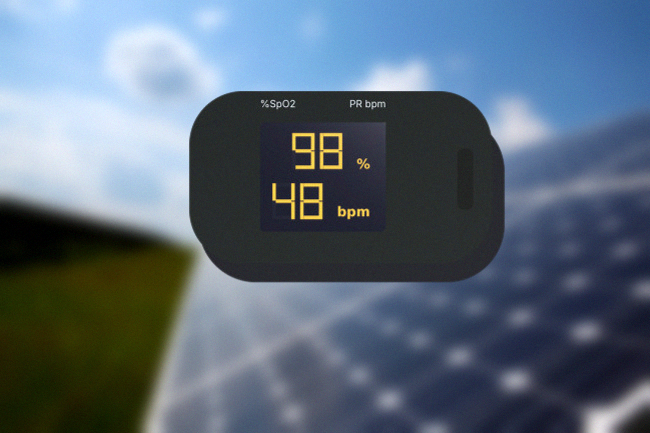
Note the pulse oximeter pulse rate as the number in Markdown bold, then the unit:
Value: **48** bpm
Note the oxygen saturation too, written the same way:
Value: **98** %
